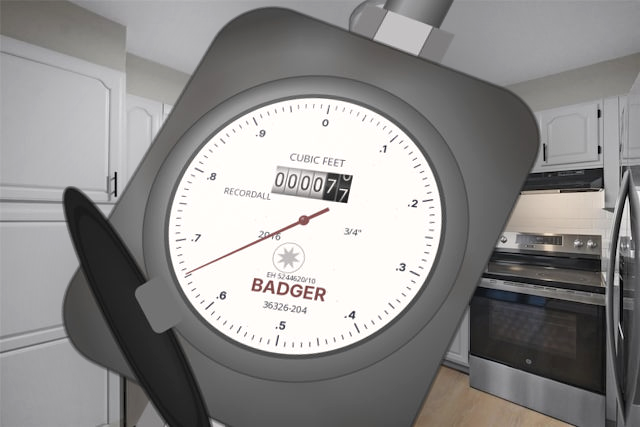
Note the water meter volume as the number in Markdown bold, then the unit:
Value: **76.65** ft³
